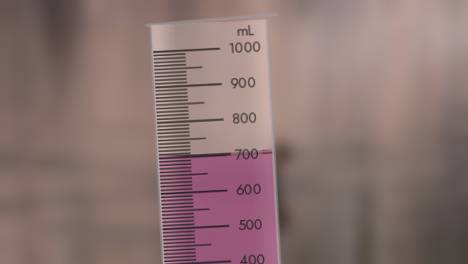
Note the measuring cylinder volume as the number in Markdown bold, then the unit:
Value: **700** mL
